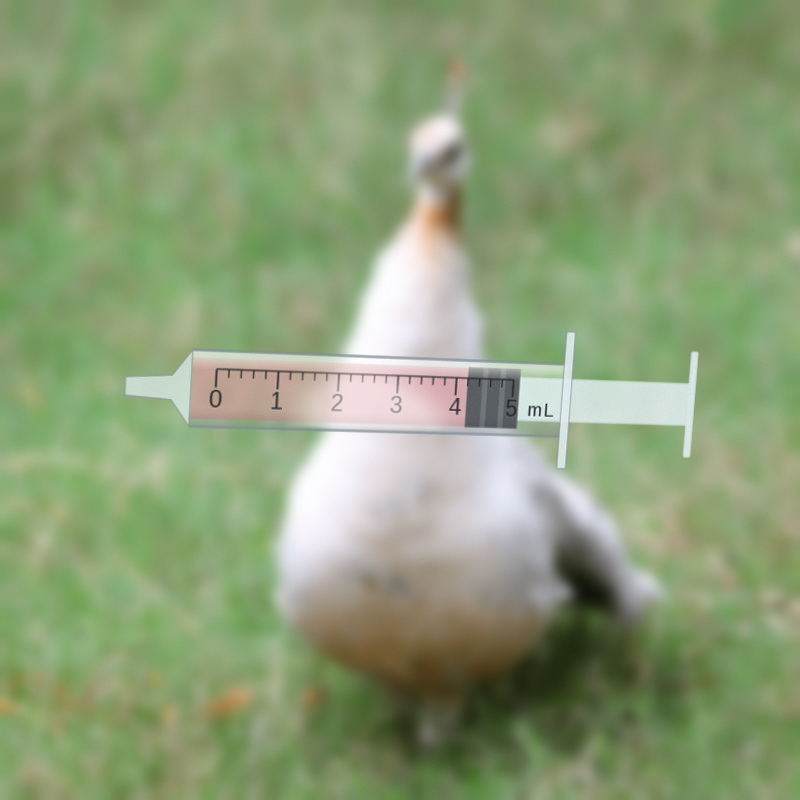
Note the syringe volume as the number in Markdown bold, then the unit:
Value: **4.2** mL
